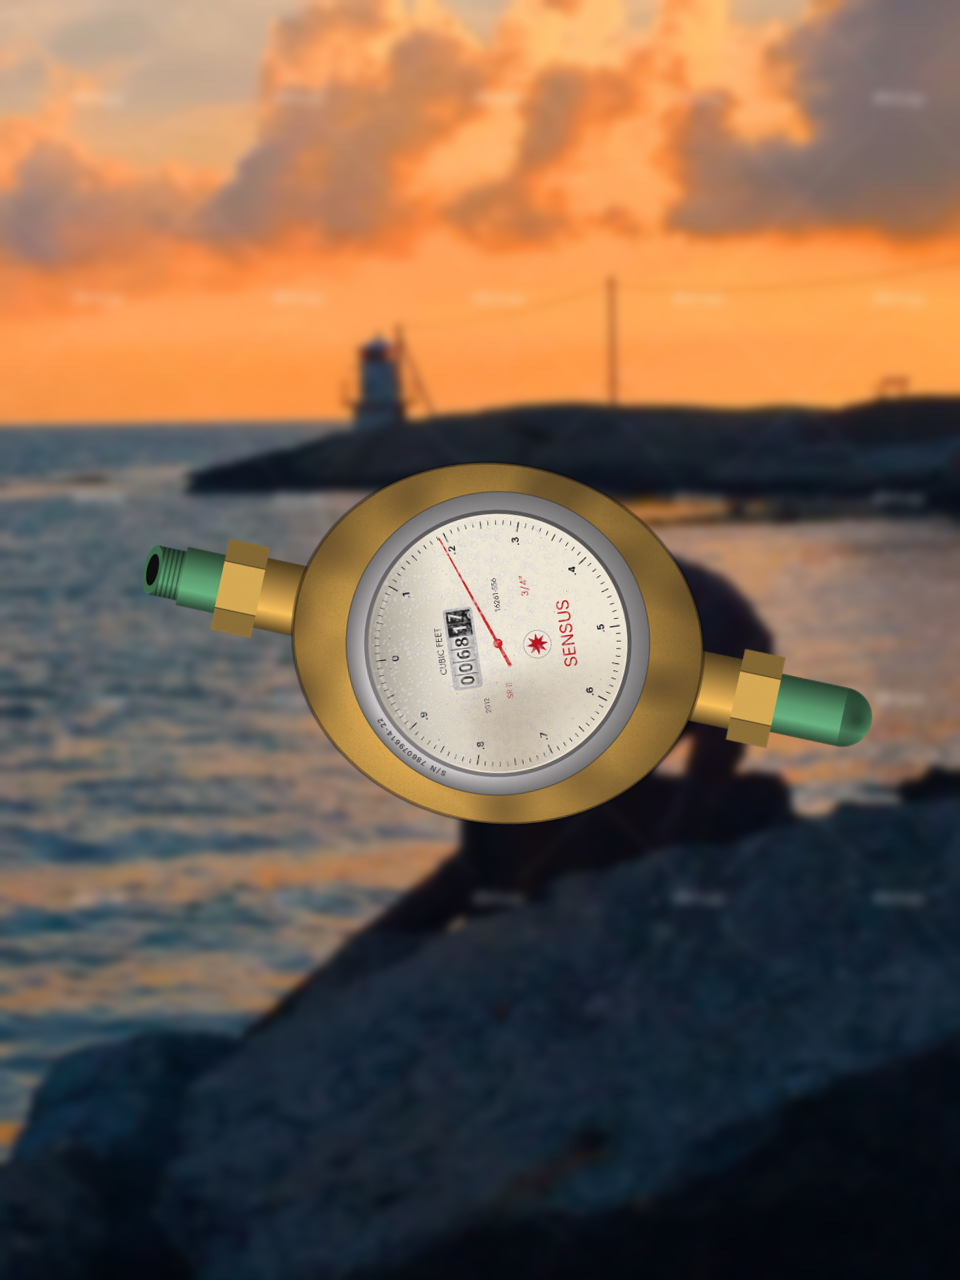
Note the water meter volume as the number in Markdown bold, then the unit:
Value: **6817.19** ft³
